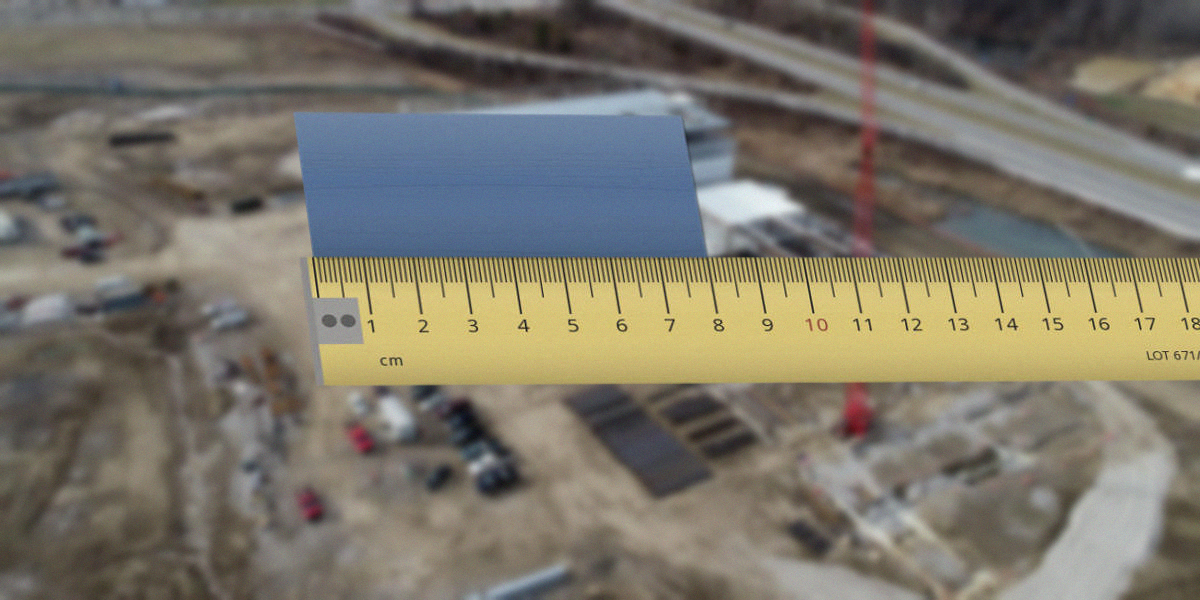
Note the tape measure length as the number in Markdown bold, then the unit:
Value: **8** cm
